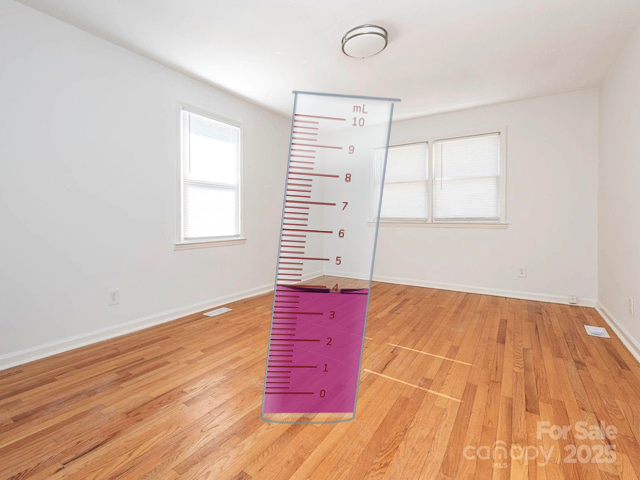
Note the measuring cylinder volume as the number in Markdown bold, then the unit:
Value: **3.8** mL
